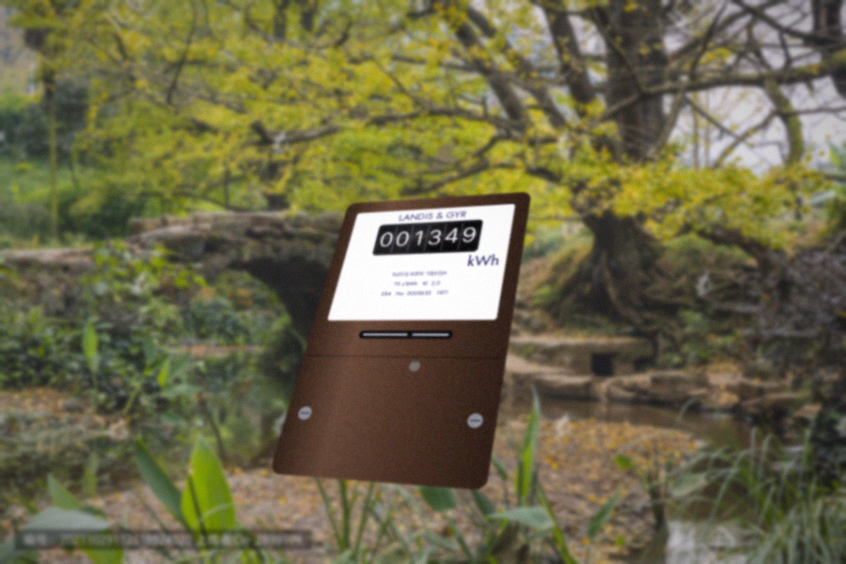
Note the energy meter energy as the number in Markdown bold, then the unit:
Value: **1349** kWh
